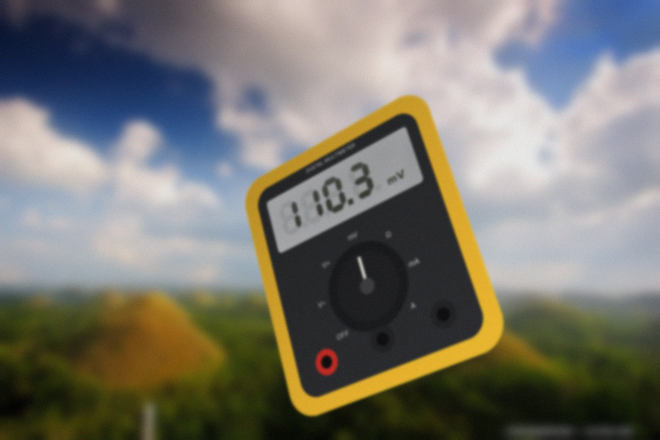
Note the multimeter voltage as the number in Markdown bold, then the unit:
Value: **110.3** mV
